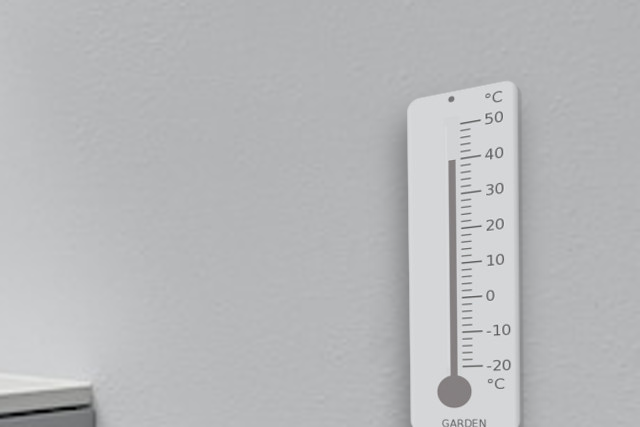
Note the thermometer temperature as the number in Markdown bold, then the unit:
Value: **40** °C
